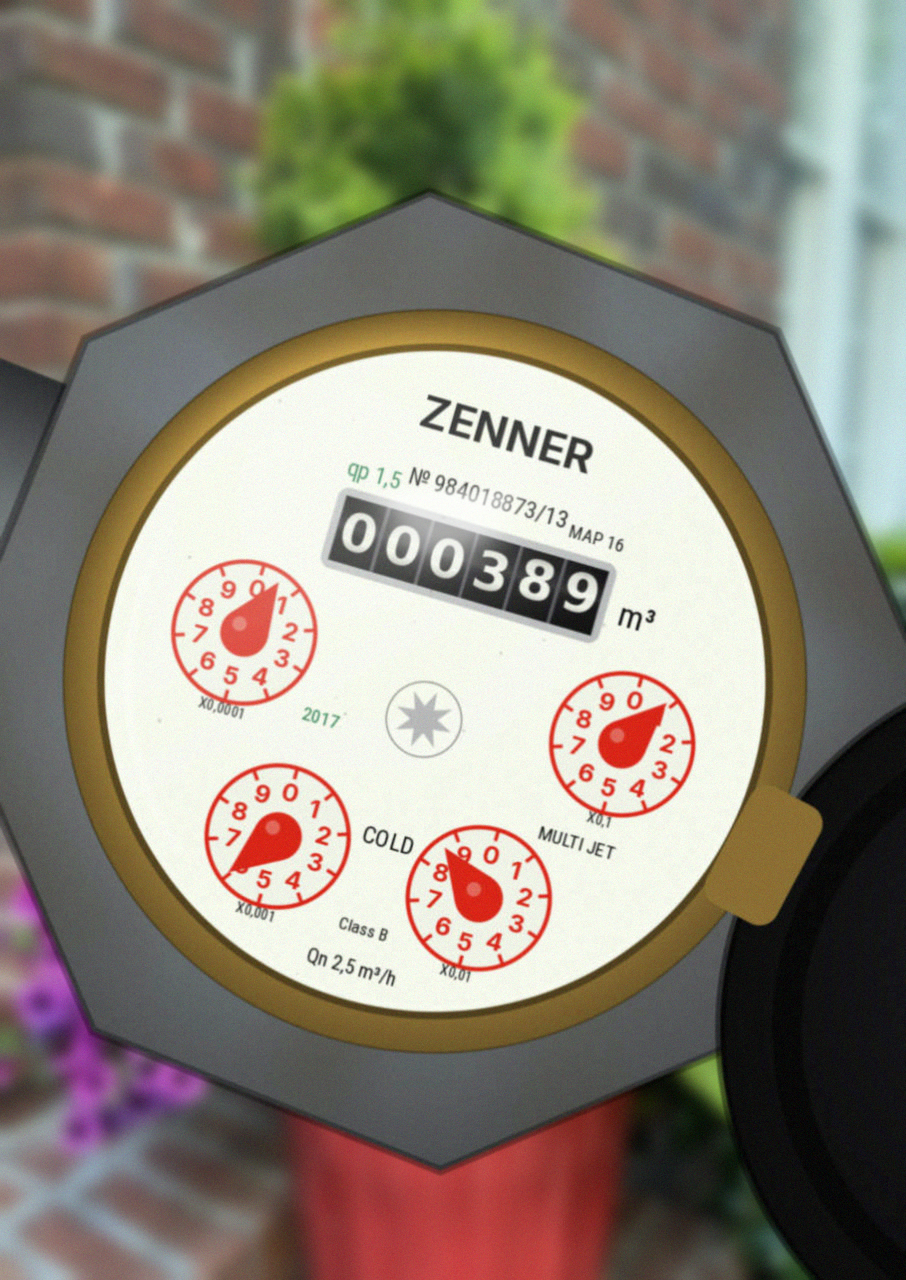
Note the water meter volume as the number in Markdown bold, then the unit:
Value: **389.0860** m³
